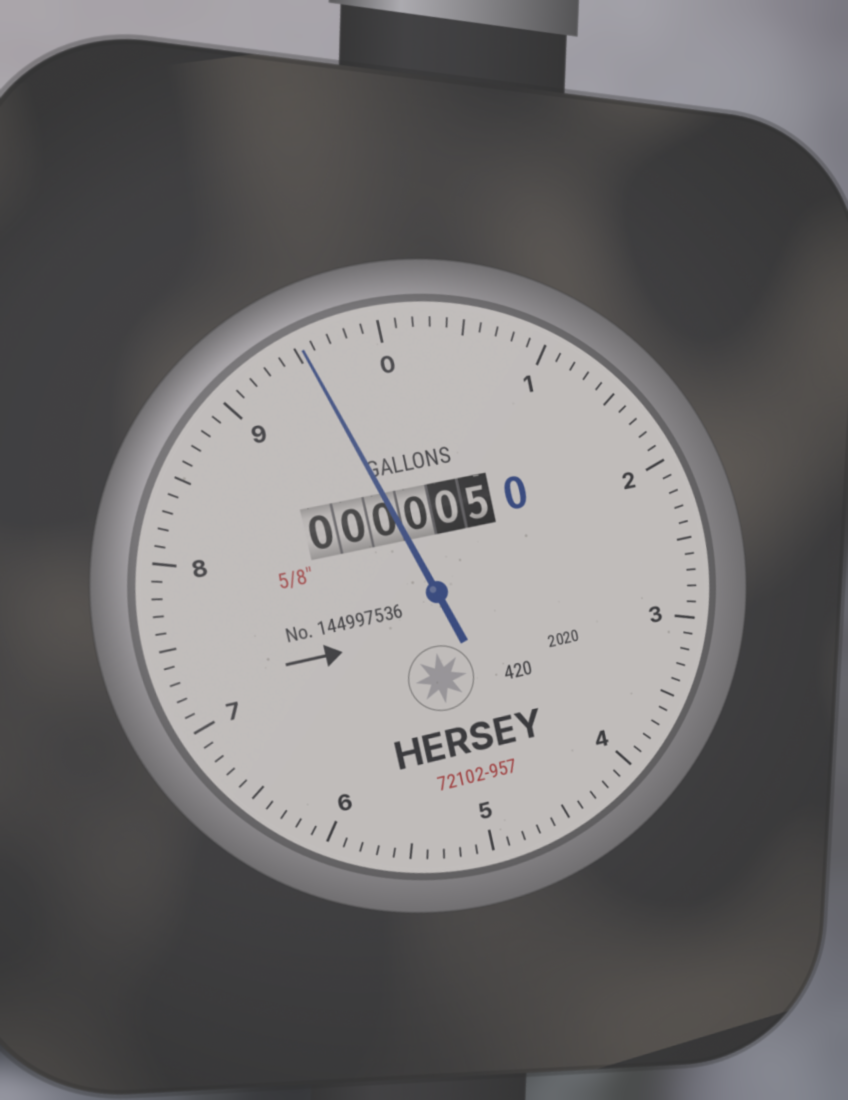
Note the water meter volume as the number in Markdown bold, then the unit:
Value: **49.5** gal
